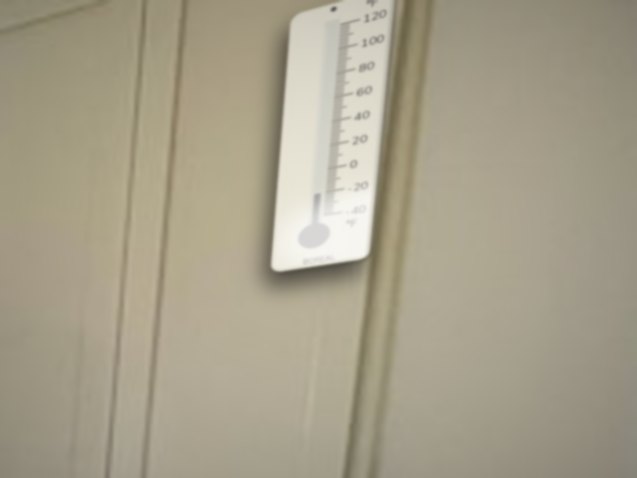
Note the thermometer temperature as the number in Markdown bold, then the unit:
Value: **-20** °F
